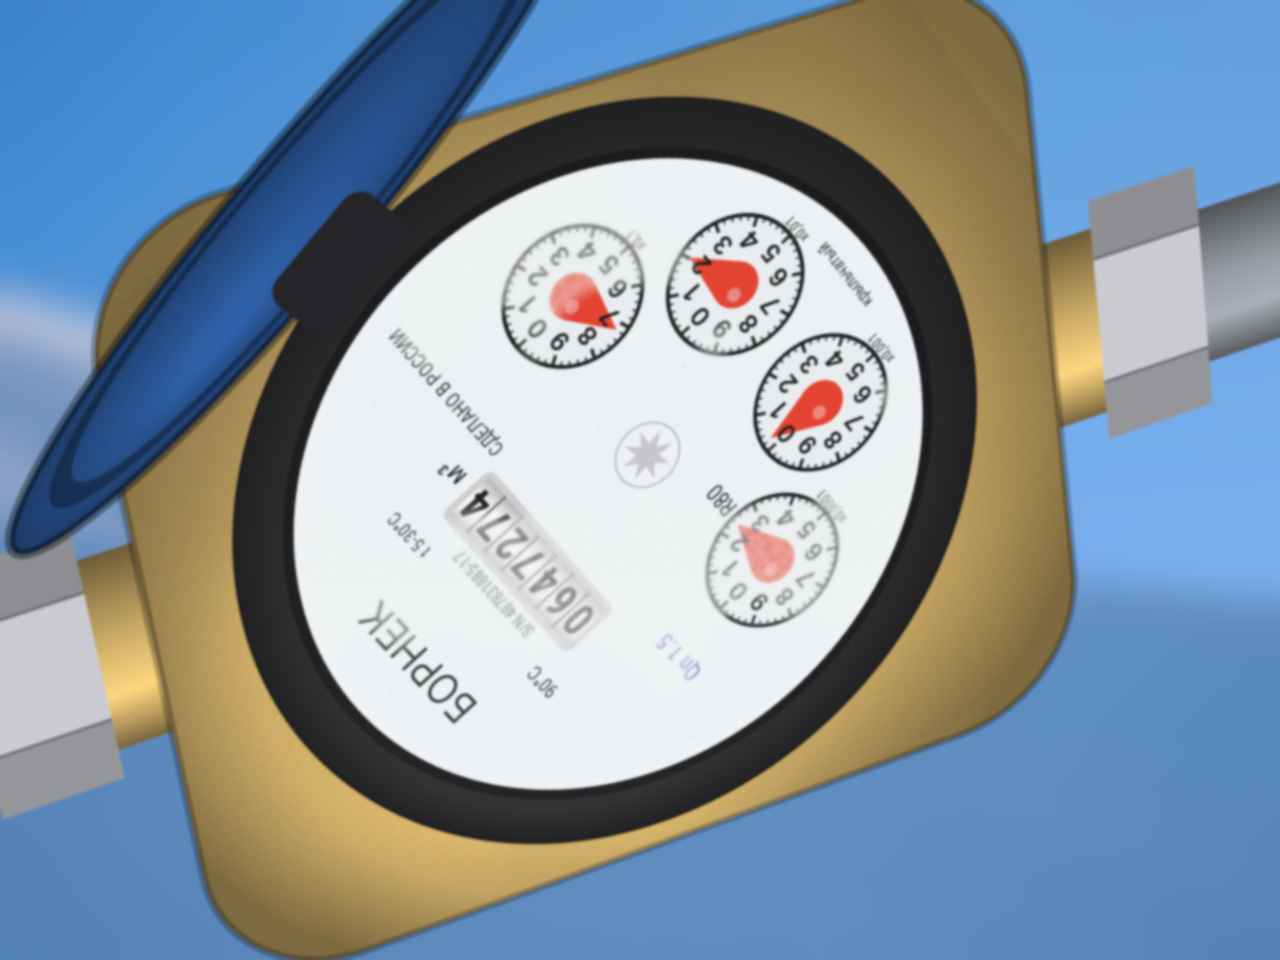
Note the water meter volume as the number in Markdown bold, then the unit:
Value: **647274.7202** m³
